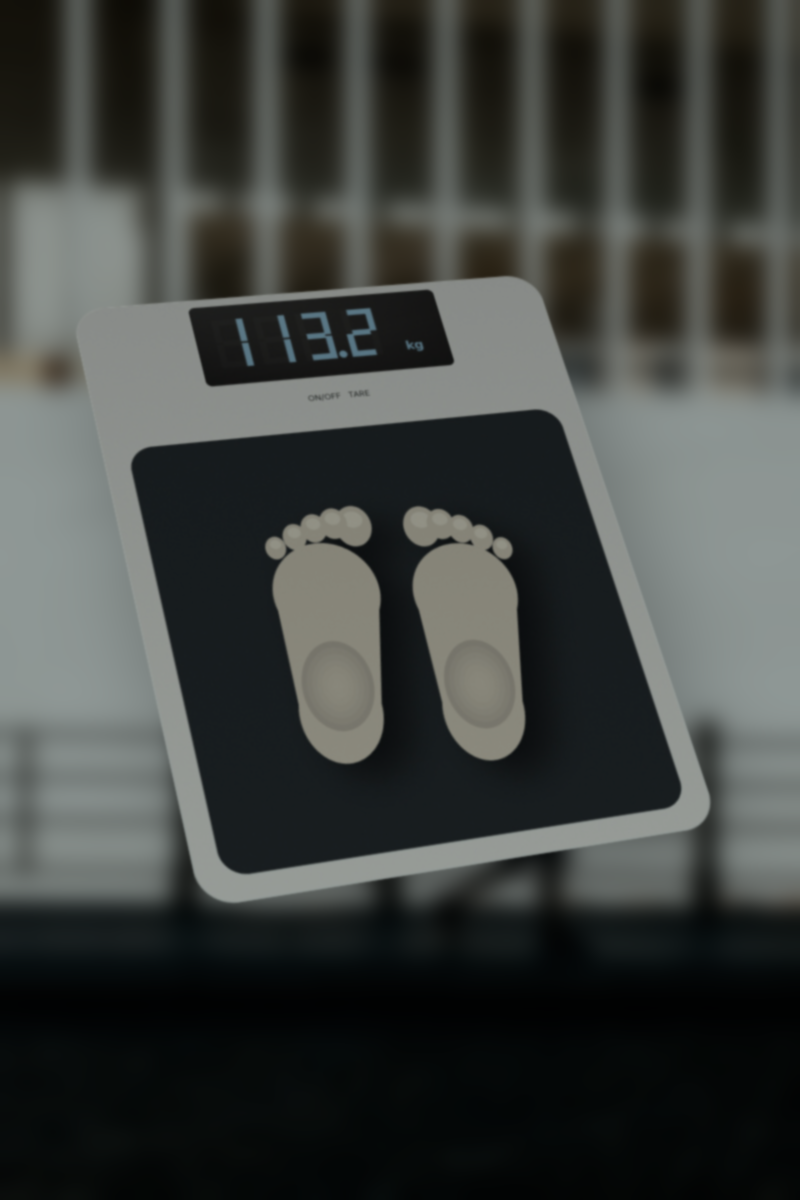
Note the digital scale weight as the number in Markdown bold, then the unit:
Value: **113.2** kg
